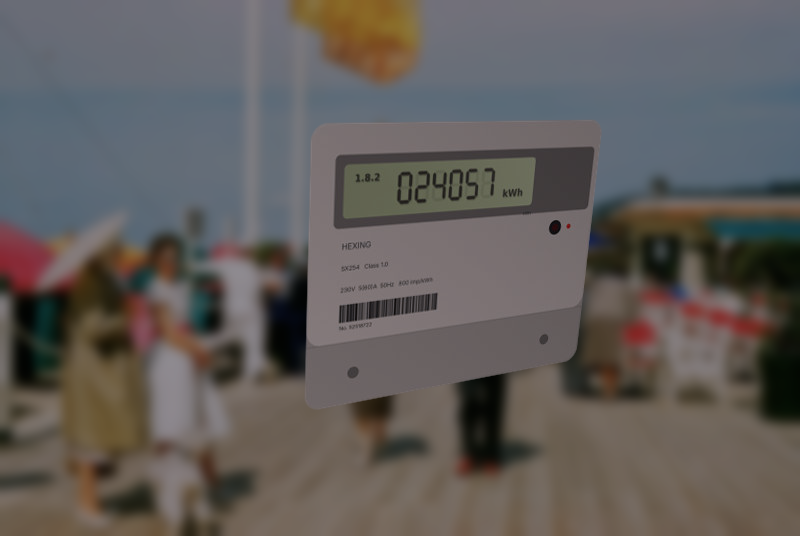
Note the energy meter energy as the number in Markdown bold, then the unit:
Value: **24057** kWh
